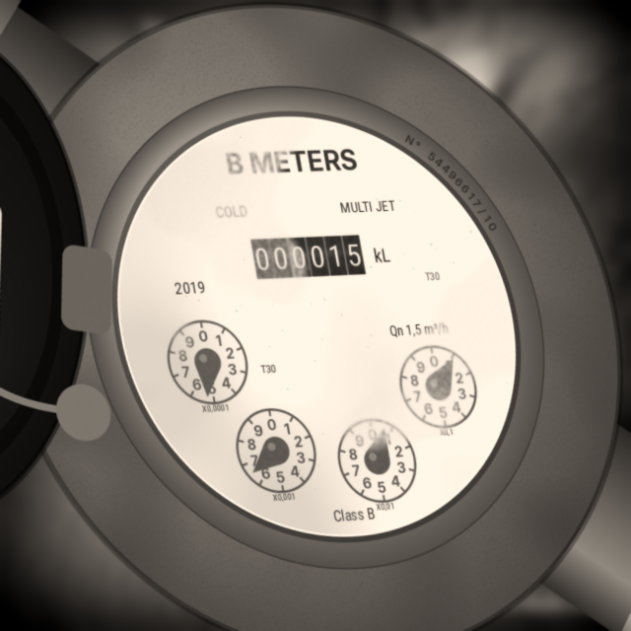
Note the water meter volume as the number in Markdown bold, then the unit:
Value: **15.1065** kL
